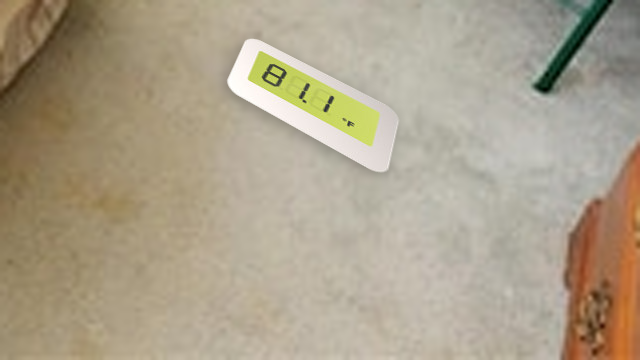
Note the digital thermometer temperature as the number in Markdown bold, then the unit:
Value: **81.1** °F
